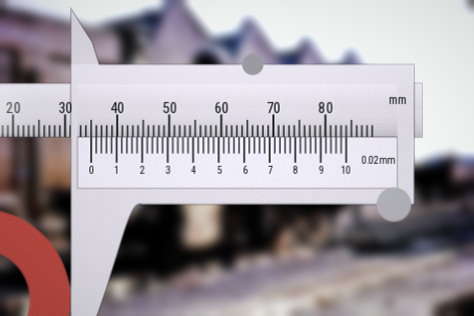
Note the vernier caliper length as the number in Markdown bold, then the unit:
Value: **35.0** mm
